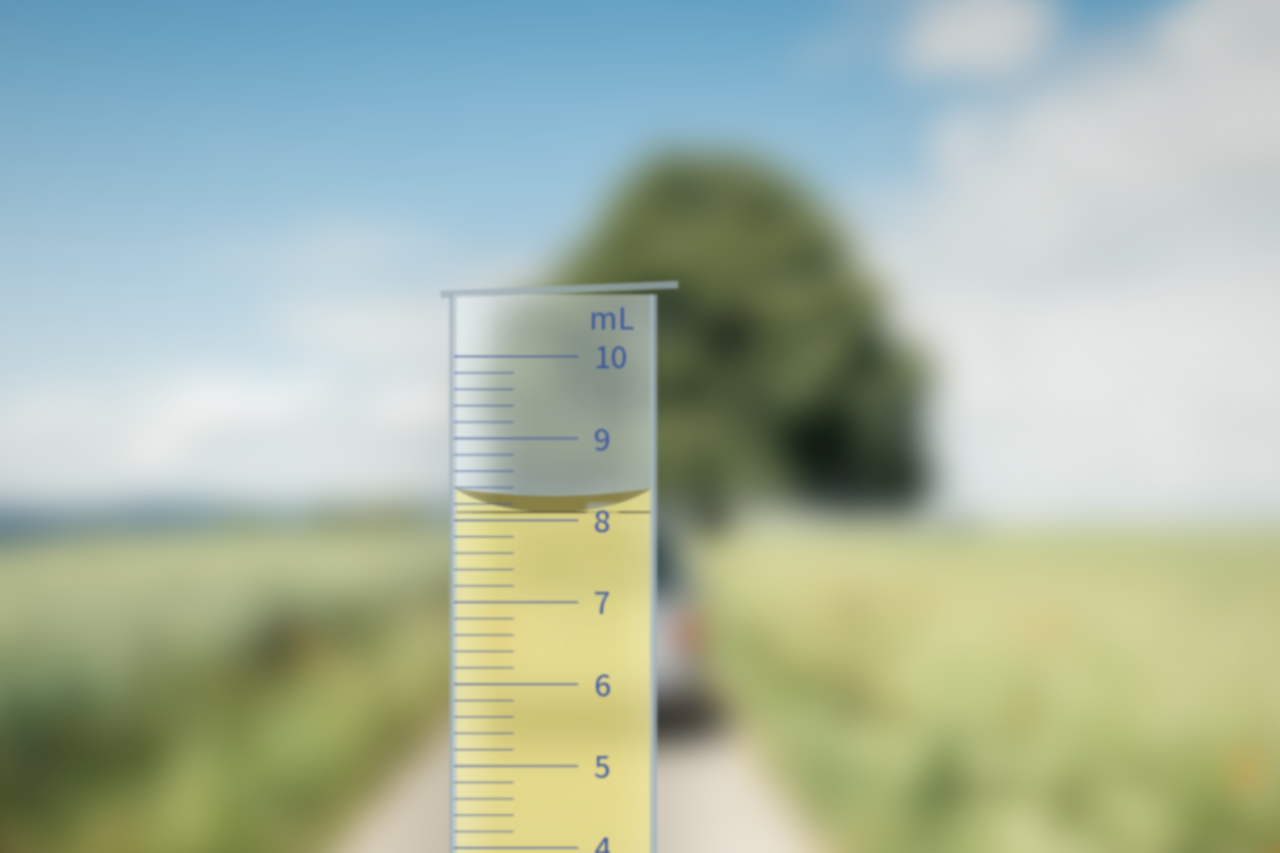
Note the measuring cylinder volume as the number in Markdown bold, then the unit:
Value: **8.1** mL
